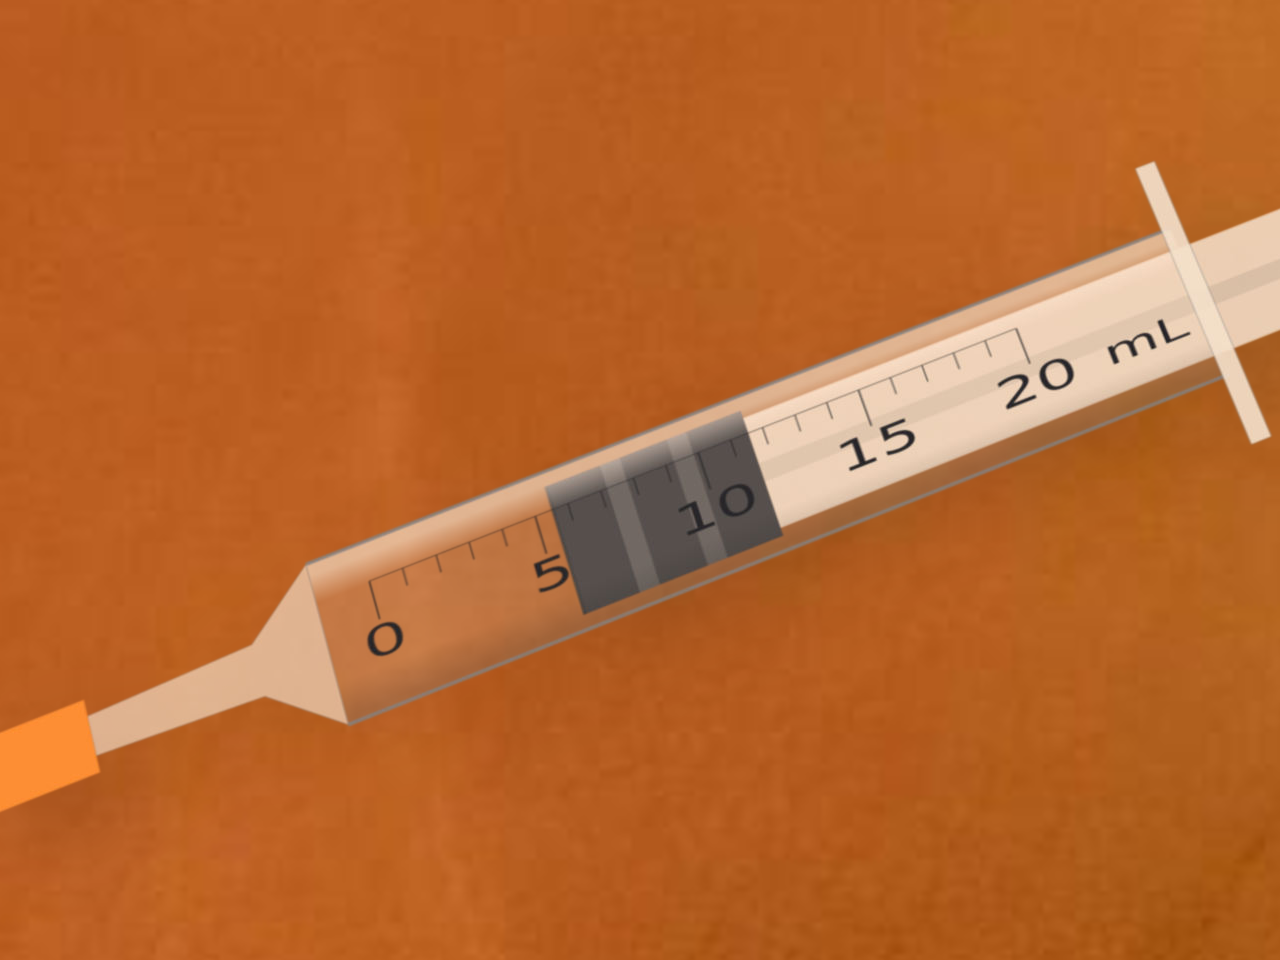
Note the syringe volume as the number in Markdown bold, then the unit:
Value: **5.5** mL
